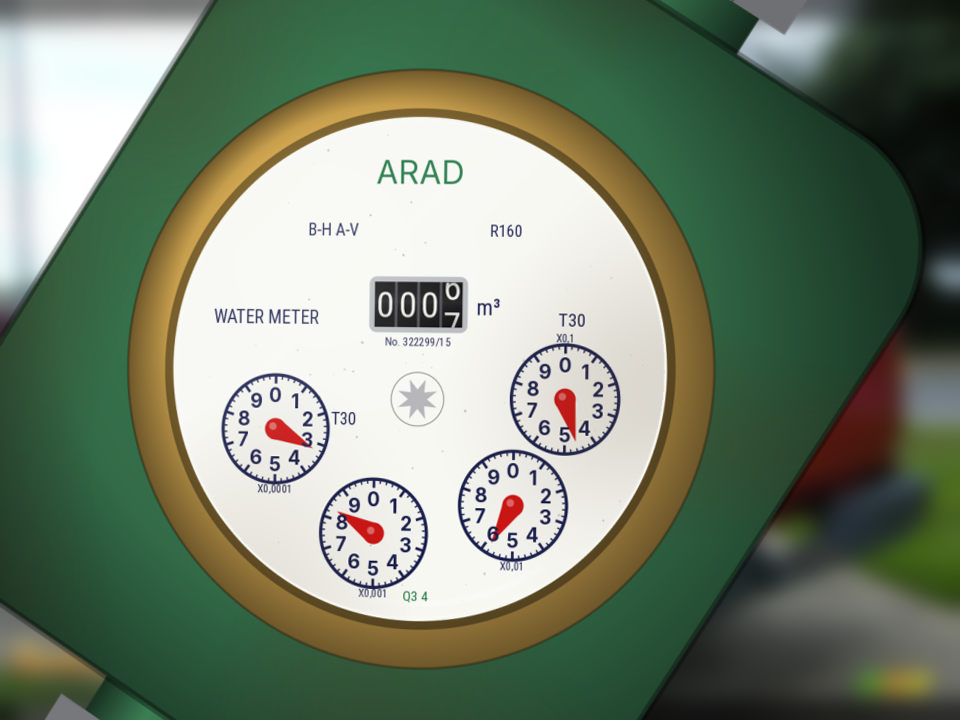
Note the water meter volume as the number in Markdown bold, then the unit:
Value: **6.4583** m³
